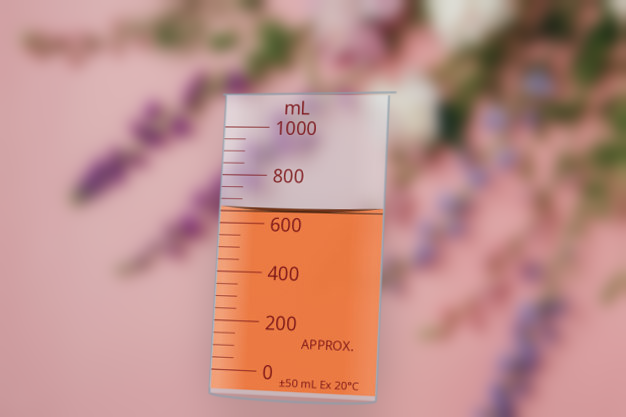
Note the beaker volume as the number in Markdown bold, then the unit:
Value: **650** mL
